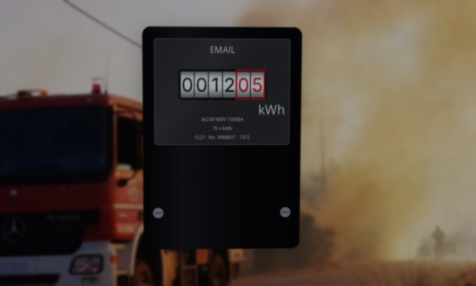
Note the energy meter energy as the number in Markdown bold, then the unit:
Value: **12.05** kWh
